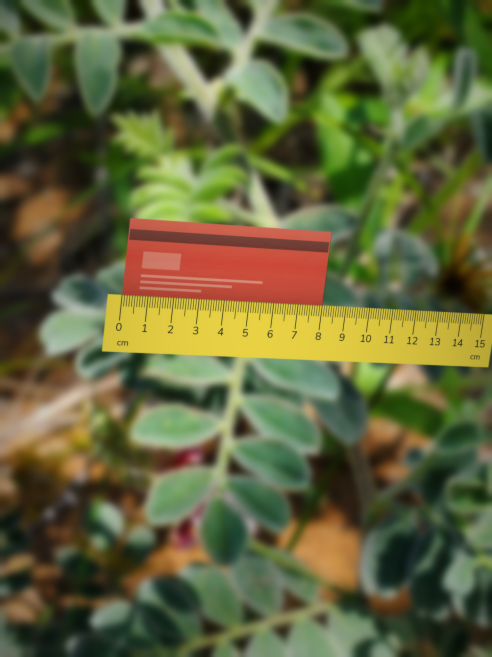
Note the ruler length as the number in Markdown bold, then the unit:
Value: **8** cm
